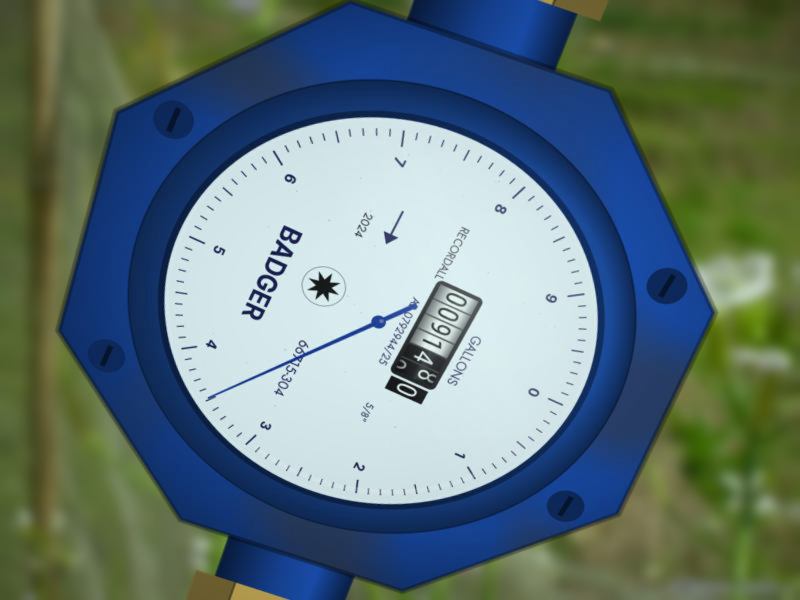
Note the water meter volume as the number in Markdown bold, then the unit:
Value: **91483.5** gal
